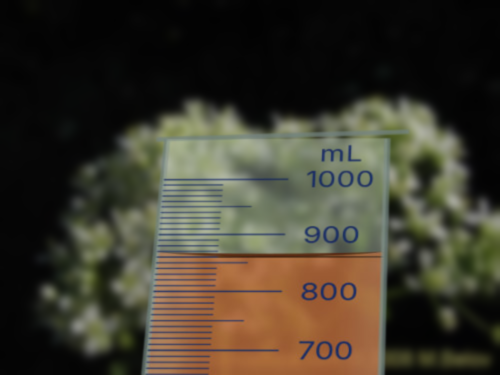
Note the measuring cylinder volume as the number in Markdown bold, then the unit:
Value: **860** mL
